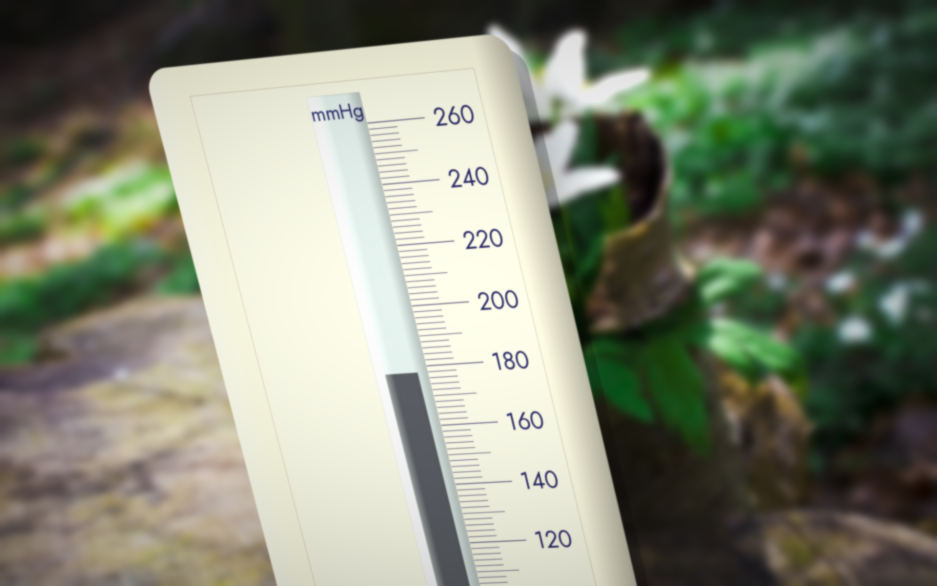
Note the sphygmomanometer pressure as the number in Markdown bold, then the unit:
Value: **178** mmHg
